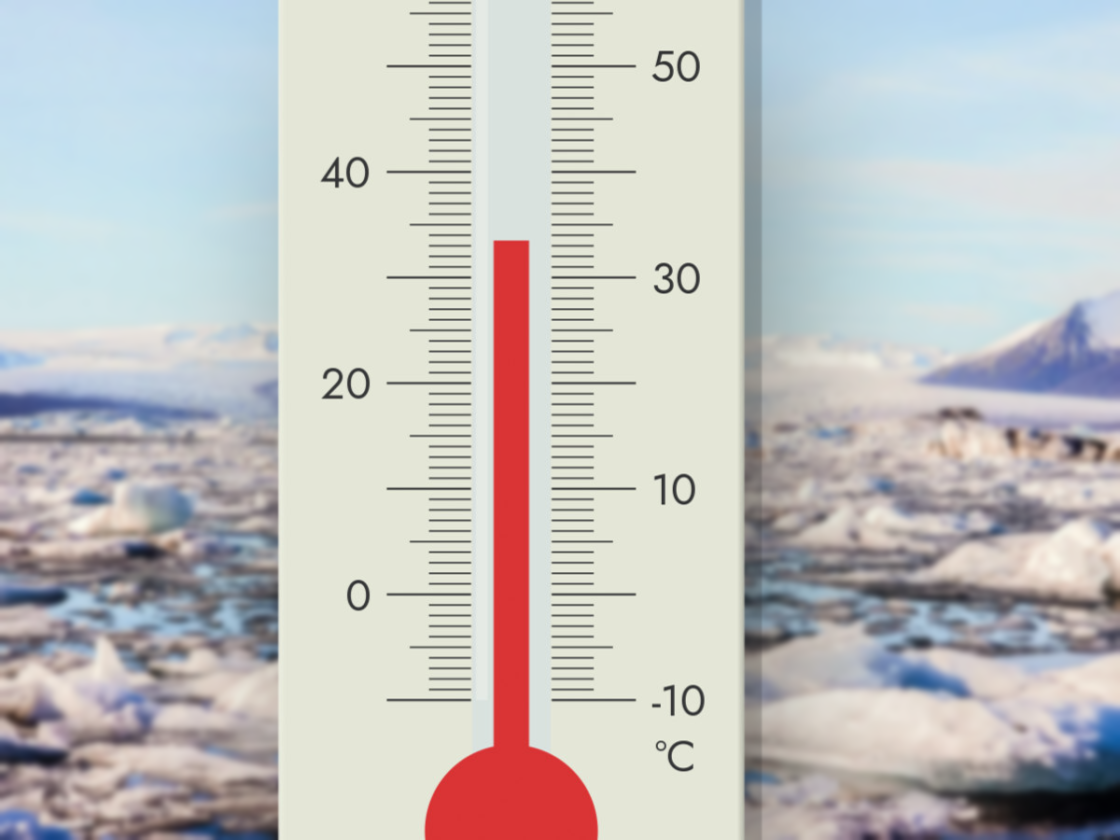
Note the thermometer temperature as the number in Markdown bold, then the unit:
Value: **33.5** °C
